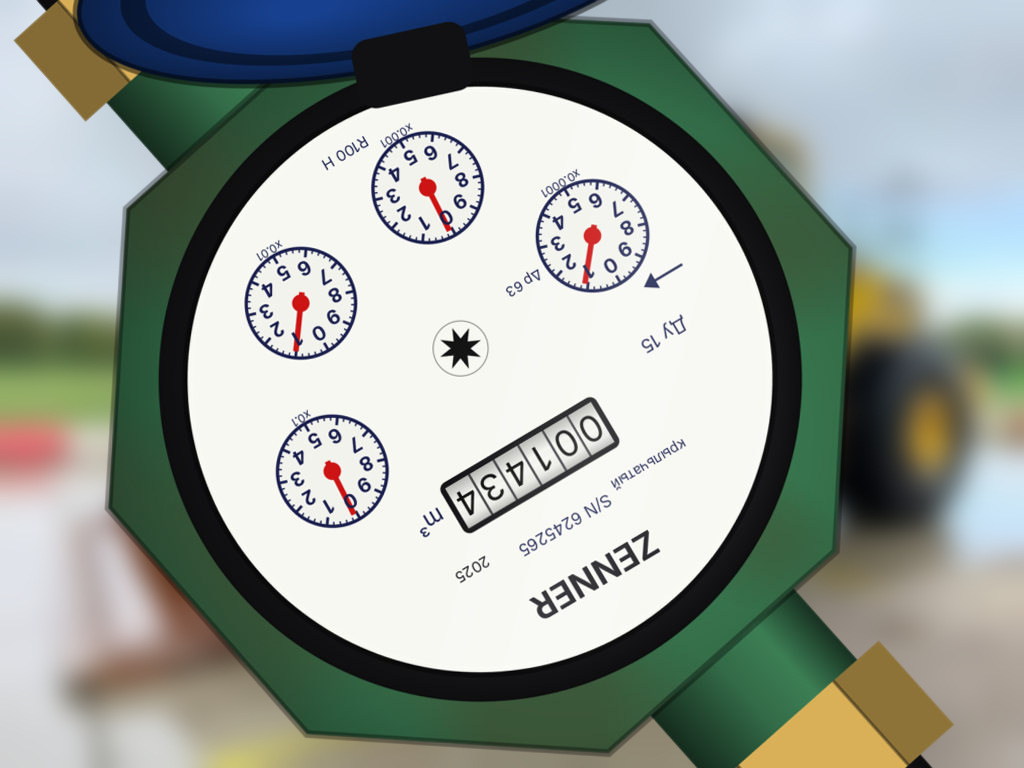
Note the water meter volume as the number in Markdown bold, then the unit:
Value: **1434.0101** m³
